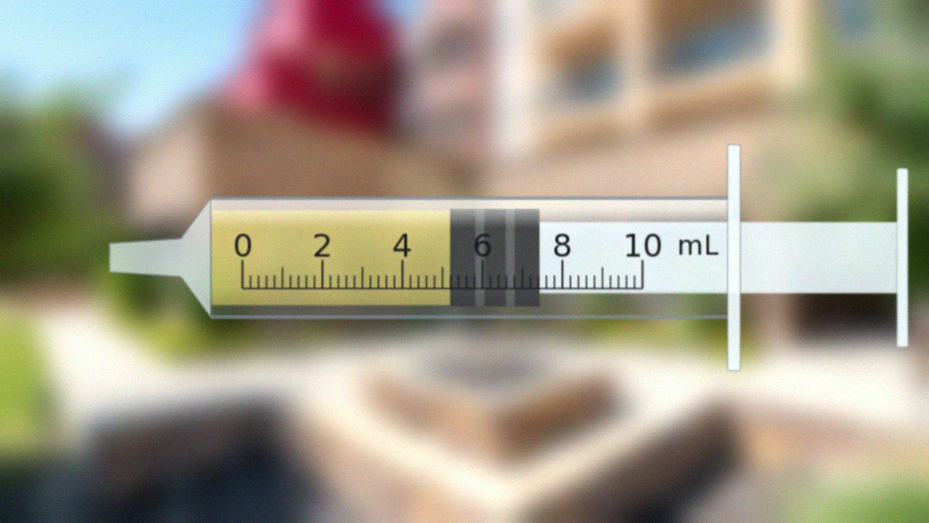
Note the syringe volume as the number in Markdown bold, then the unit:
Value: **5.2** mL
